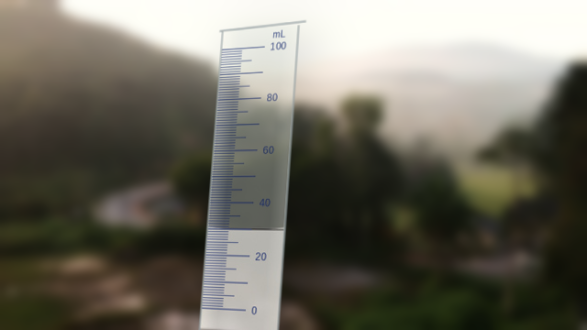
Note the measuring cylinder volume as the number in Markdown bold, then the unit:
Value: **30** mL
